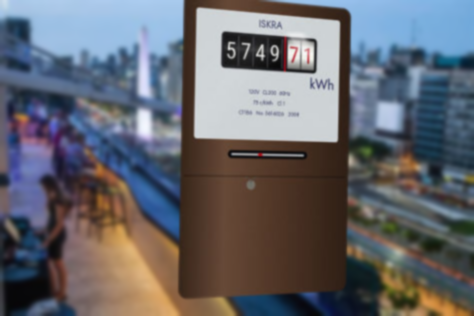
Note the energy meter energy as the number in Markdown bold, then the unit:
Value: **5749.71** kWh
